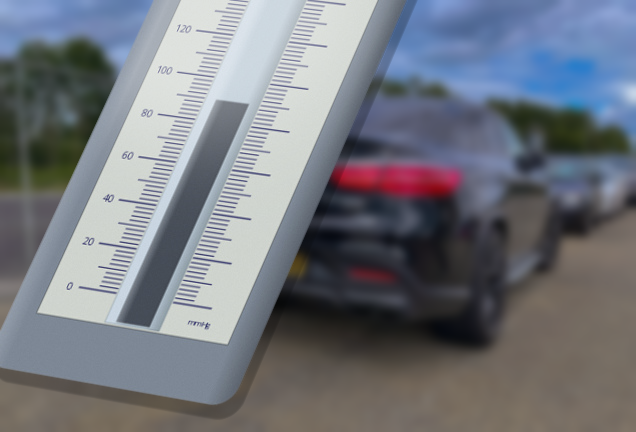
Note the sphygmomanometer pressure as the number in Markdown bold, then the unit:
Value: **90** mmHg
